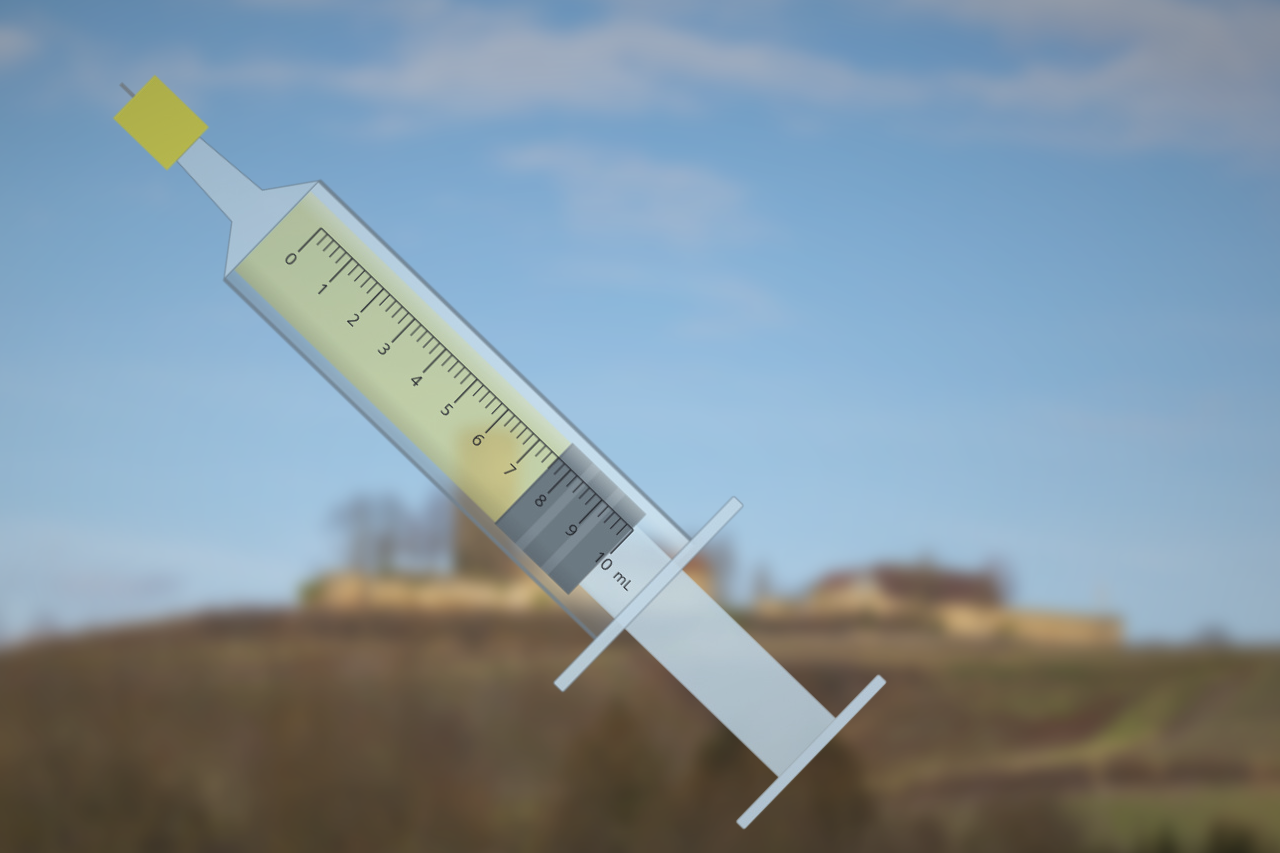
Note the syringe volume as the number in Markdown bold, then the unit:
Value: **7.6** mL
